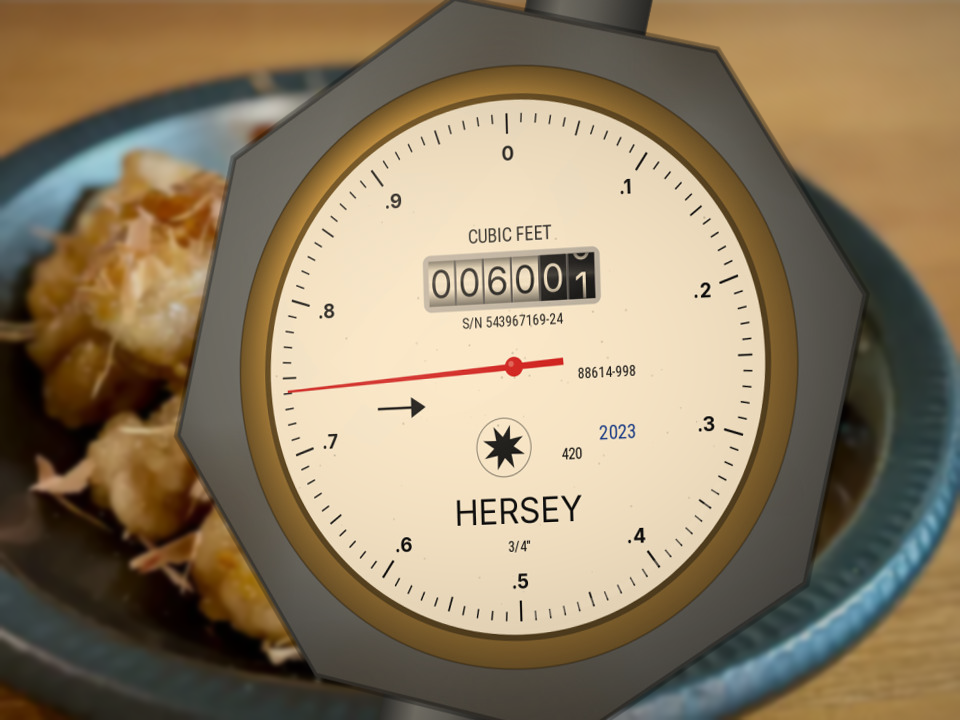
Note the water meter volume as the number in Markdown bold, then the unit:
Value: **6000.74** ft³
